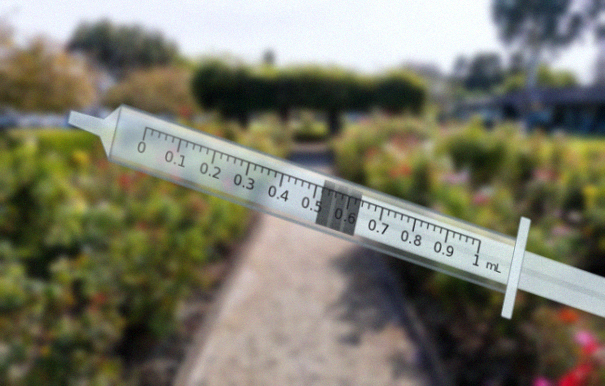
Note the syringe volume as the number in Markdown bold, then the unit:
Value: **0.52** mL
